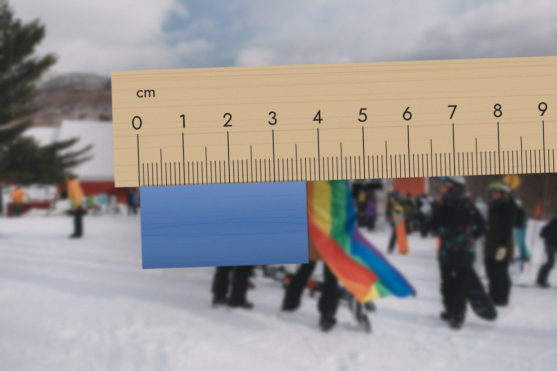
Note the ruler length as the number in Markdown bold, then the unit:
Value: **3.7** cm
